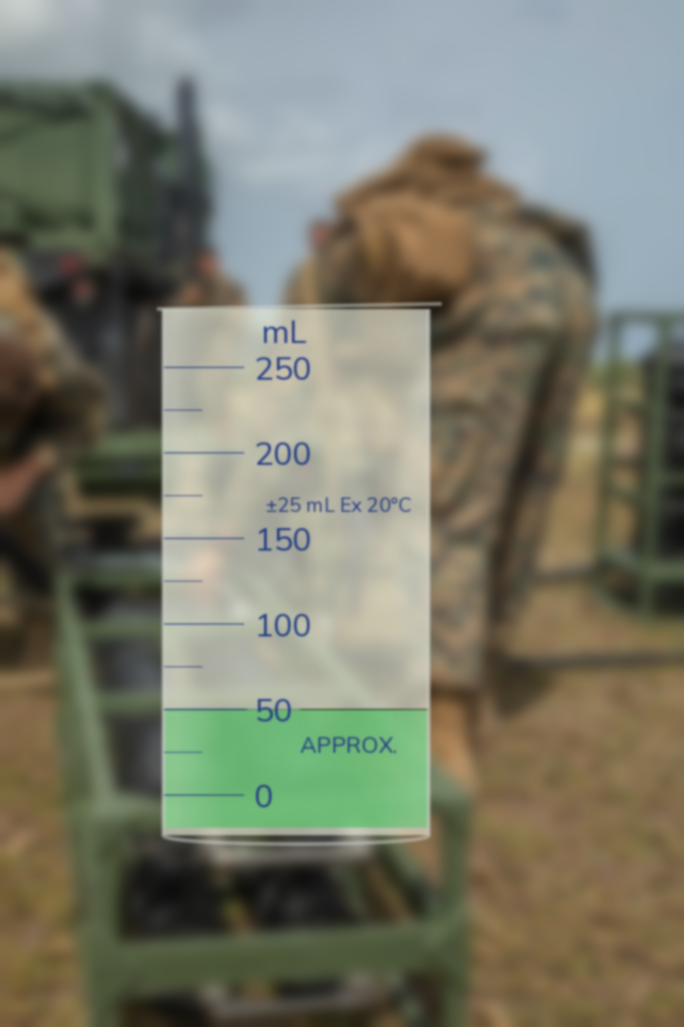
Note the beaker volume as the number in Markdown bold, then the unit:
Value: **50** mL
